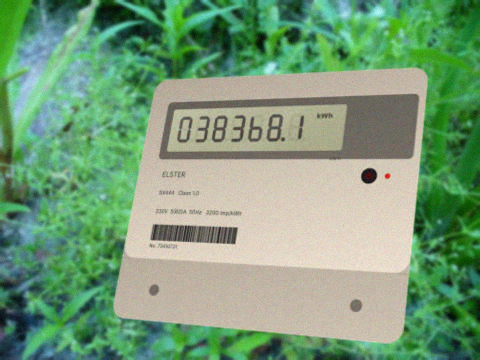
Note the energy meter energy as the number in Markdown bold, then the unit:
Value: **38368.1** kWh
